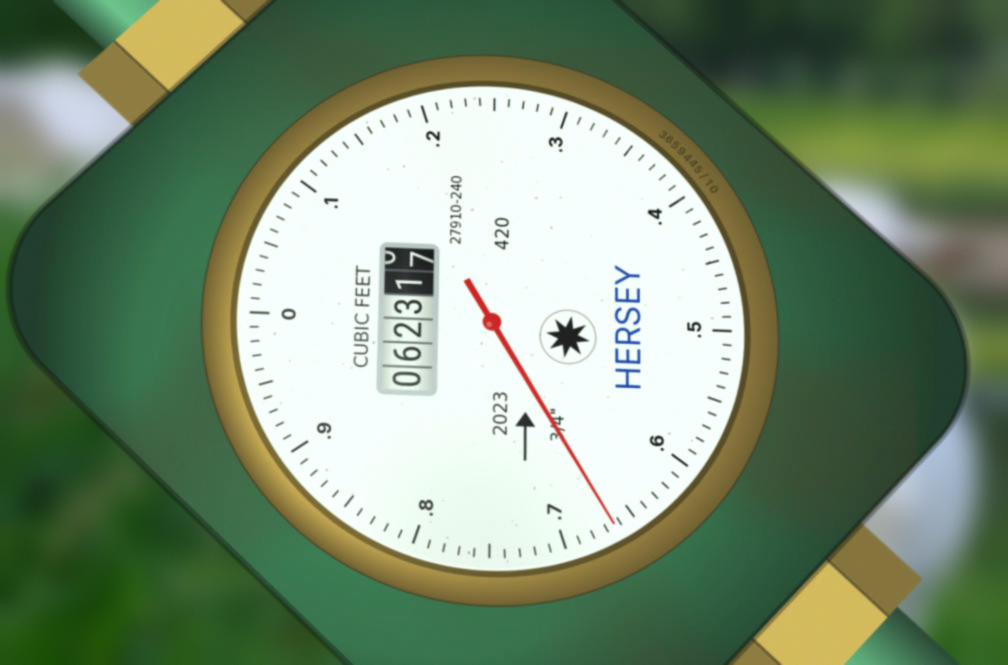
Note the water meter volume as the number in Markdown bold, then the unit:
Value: **62316.66** ft³
